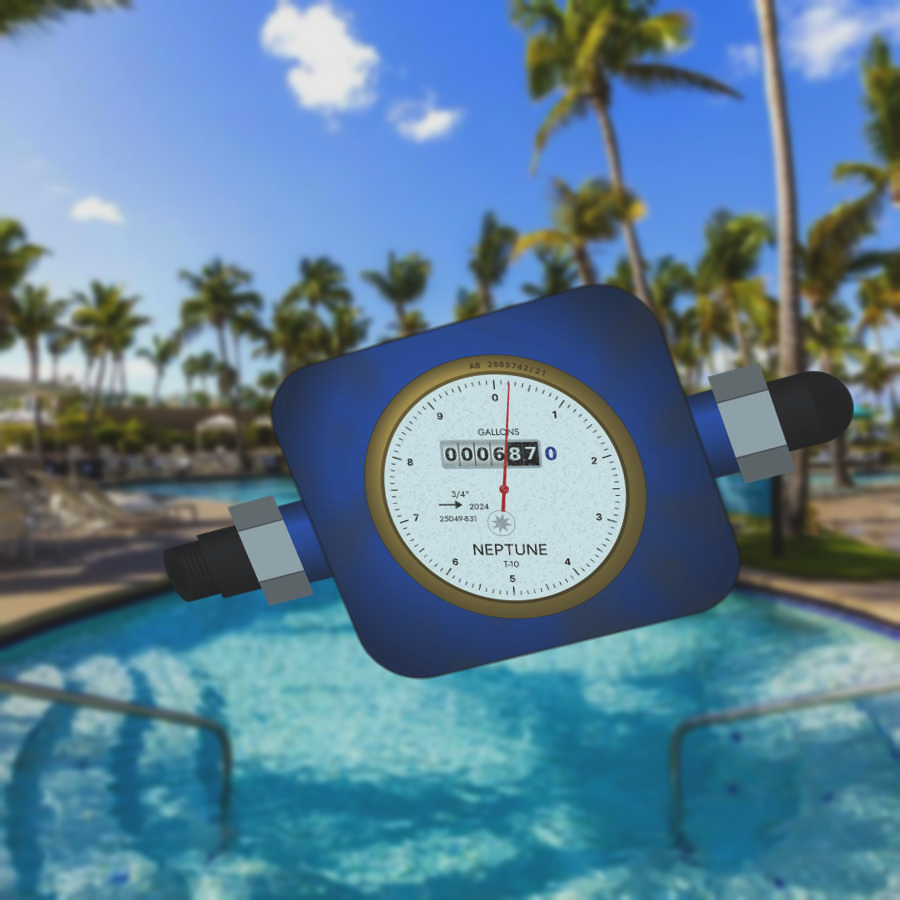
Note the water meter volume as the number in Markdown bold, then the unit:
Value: **6870.2** gal
